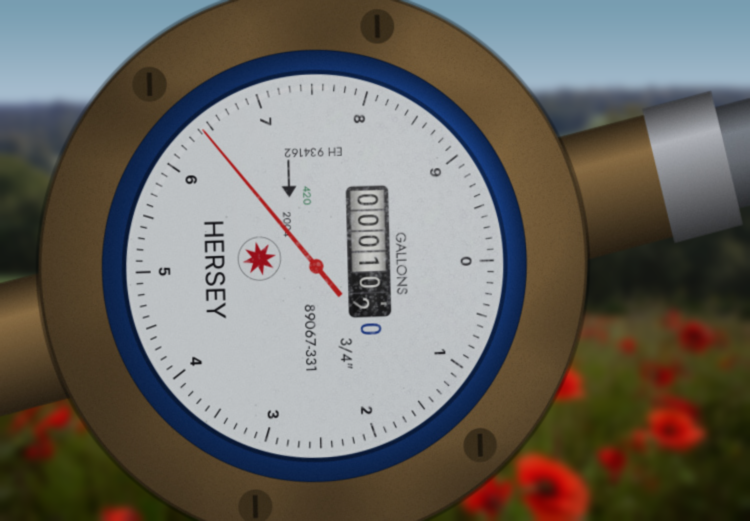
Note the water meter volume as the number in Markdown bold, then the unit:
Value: **1016.4** gal
